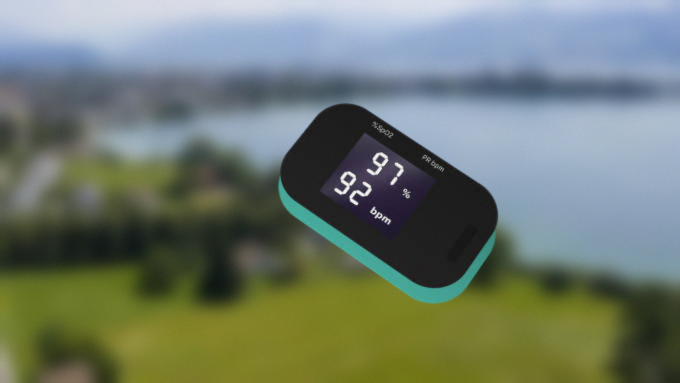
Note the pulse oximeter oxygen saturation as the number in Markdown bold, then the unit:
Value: **97** %
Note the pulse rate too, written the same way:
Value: **92** bpm
